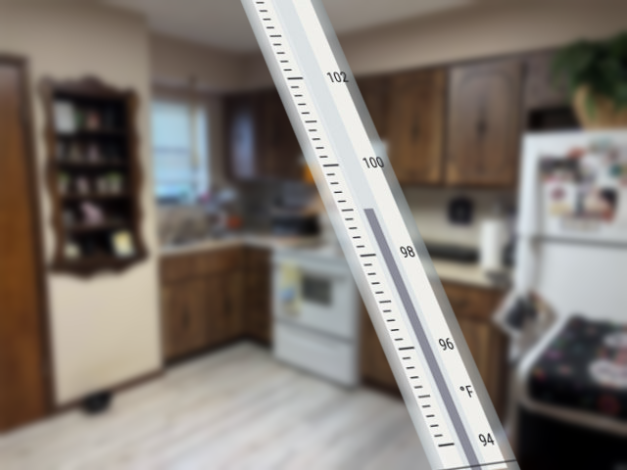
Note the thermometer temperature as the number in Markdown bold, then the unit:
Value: **99** °F
